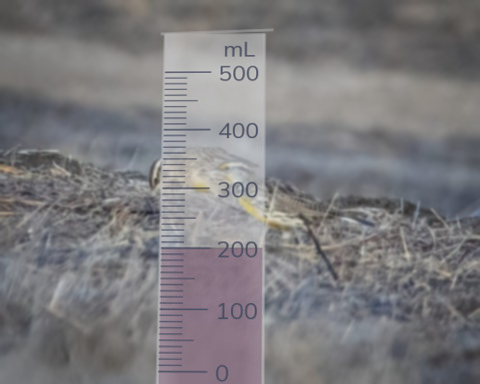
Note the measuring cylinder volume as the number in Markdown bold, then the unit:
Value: **200** mL
